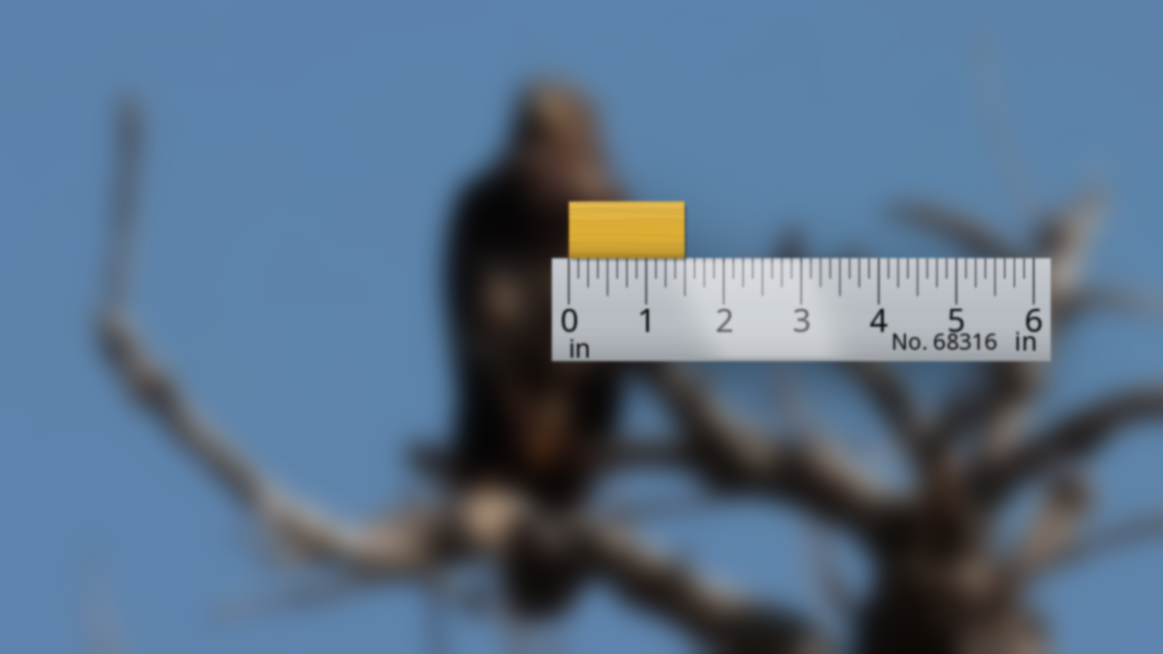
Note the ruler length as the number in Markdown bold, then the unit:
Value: **1.5** in
